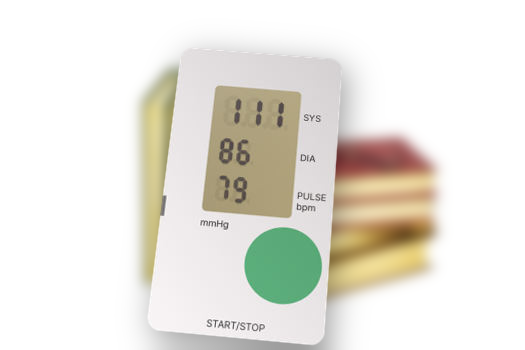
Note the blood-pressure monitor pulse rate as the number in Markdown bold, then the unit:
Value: **79** bpm
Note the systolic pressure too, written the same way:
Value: **111** mmHg
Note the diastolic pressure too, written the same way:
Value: **86** mmHg
